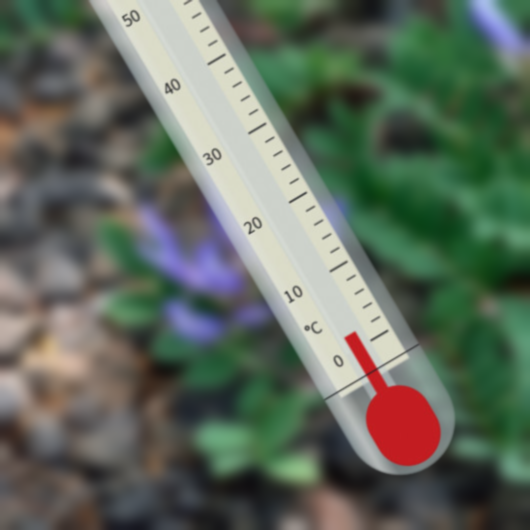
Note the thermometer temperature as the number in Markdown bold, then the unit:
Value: **2** °C
